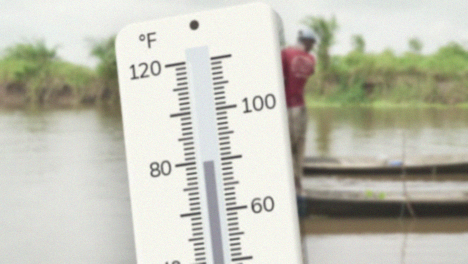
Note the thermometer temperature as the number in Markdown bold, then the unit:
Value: **80** °F
